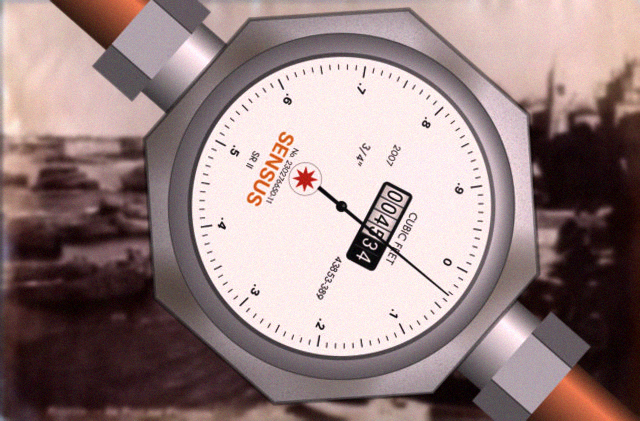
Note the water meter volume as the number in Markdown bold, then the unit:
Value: **4534.03** ft³
